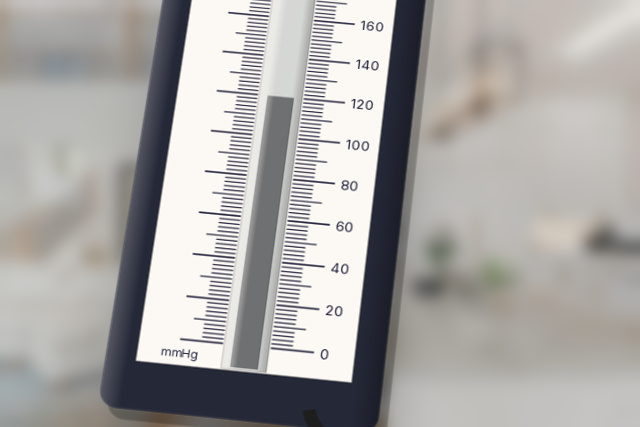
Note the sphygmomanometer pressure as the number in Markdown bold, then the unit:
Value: **120** mmHg
